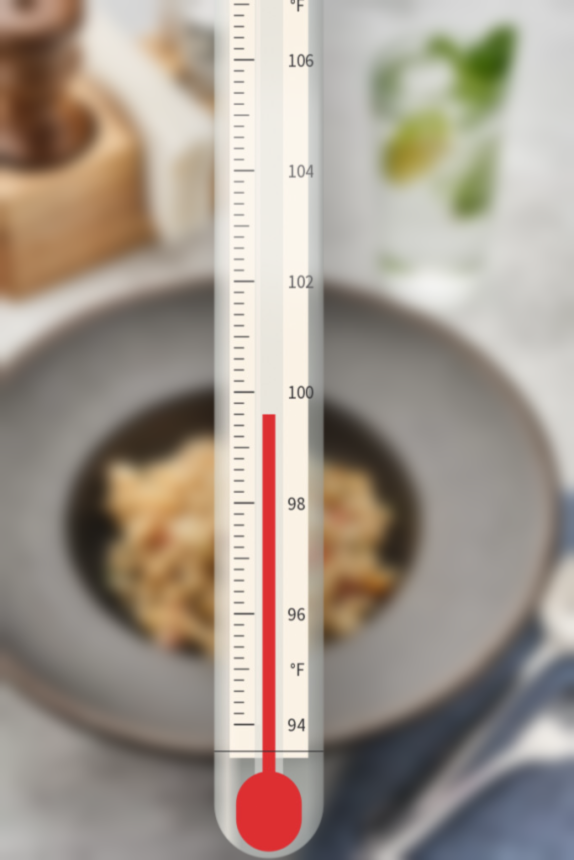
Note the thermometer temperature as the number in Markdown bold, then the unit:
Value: **99.6** °F
